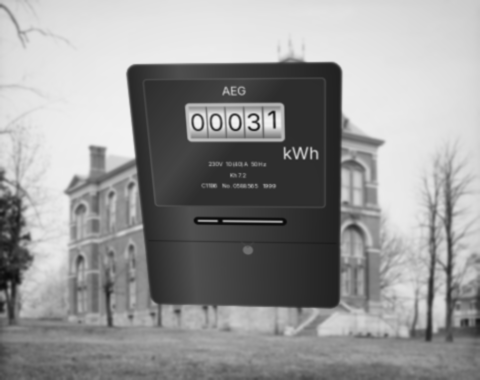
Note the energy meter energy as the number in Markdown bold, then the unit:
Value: **31** kWh
